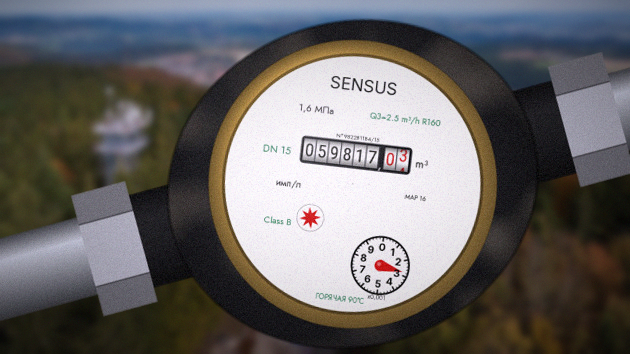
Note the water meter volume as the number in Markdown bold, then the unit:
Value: **59817.032** m³
